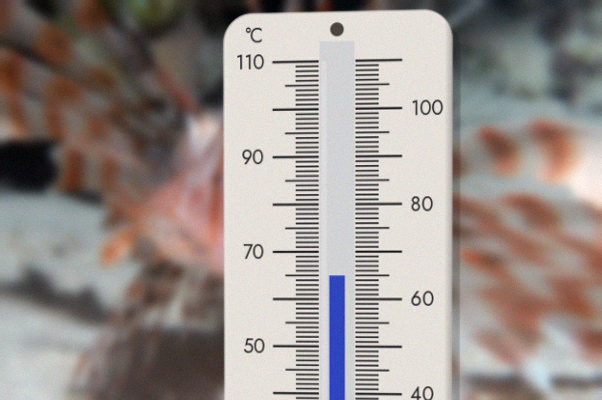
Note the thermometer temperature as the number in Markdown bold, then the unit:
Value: **65** °C
